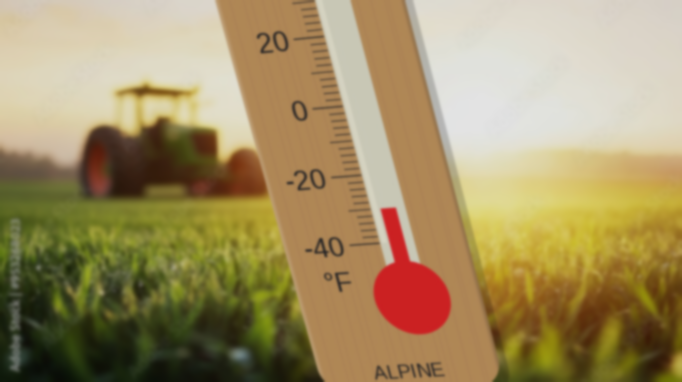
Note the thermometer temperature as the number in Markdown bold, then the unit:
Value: **-30** °F
